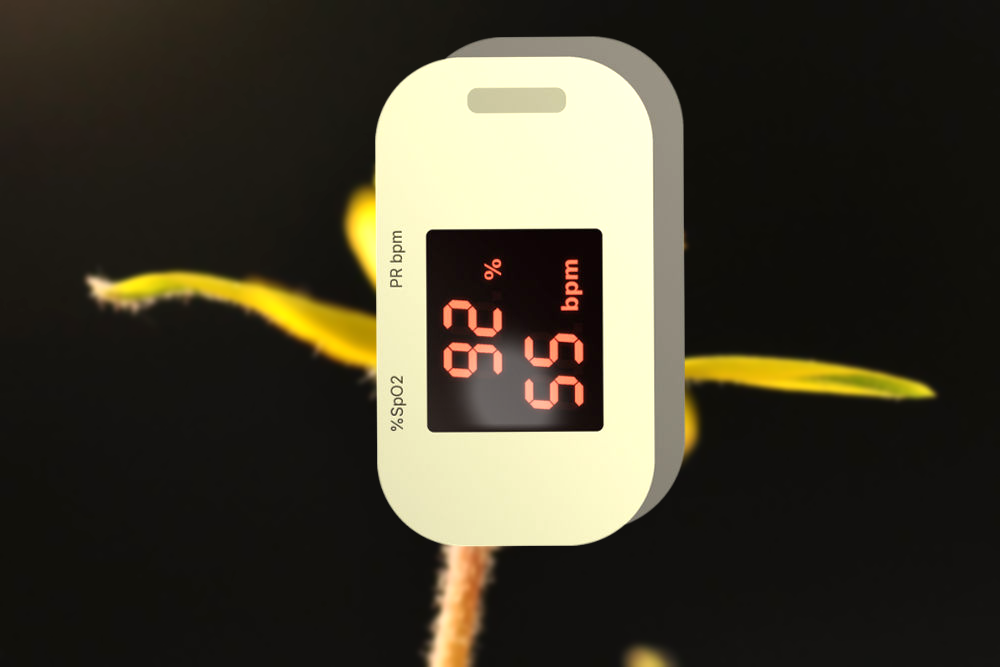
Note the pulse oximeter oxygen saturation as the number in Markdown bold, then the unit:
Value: **92** %
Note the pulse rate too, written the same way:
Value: **55** bpm
